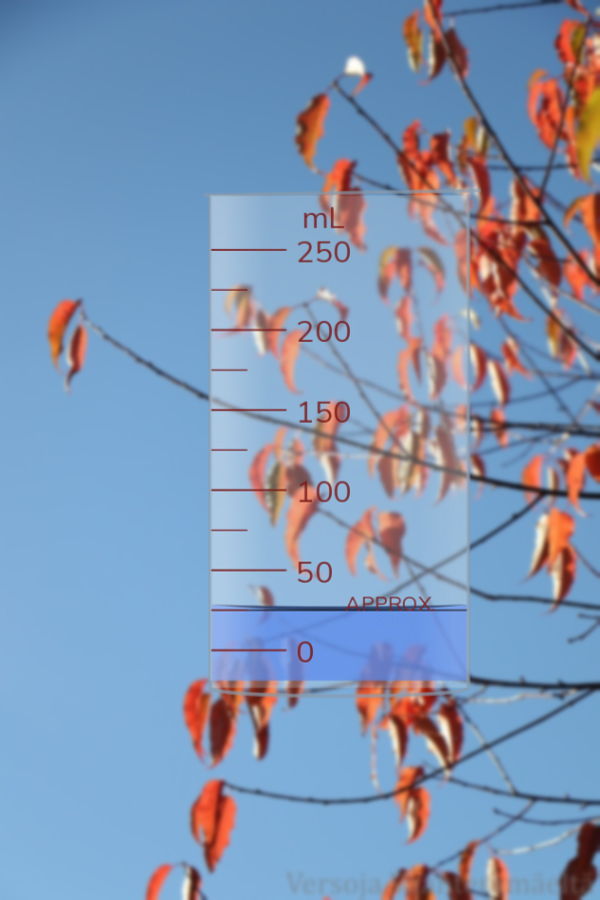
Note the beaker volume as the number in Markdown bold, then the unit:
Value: **25** mL
